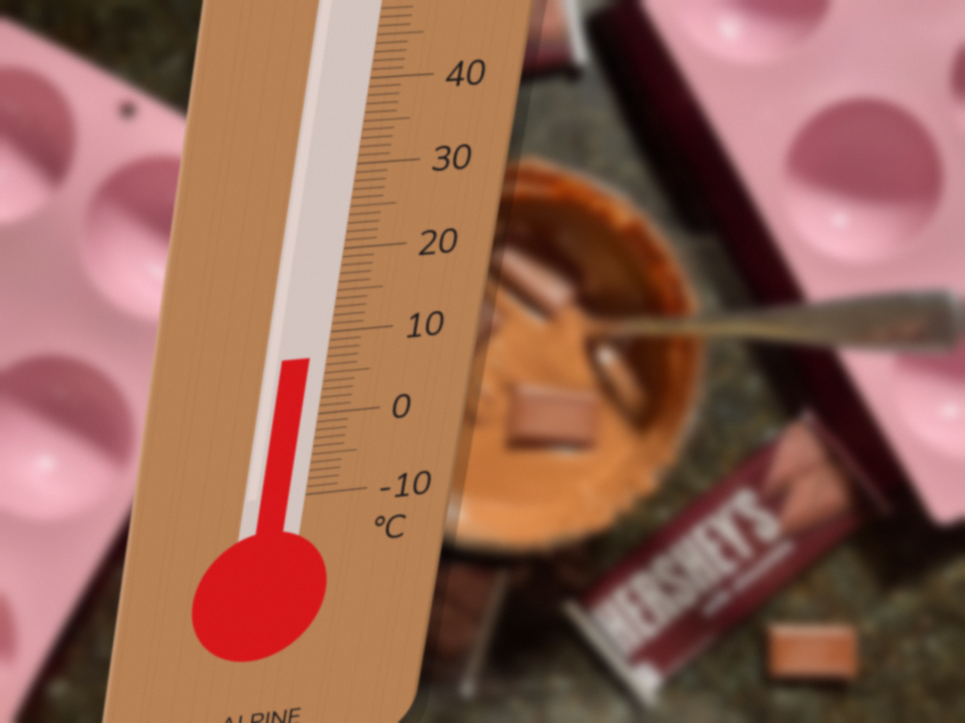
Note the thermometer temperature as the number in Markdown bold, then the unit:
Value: **7** °C
